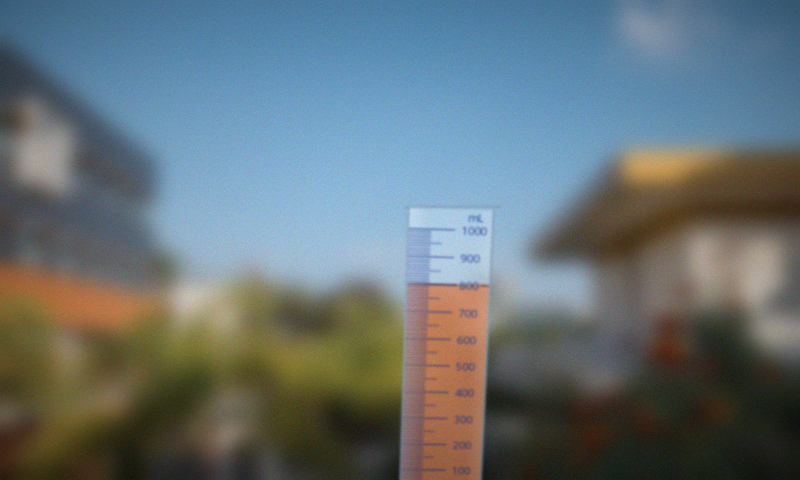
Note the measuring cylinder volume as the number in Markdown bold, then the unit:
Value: **800** mL
